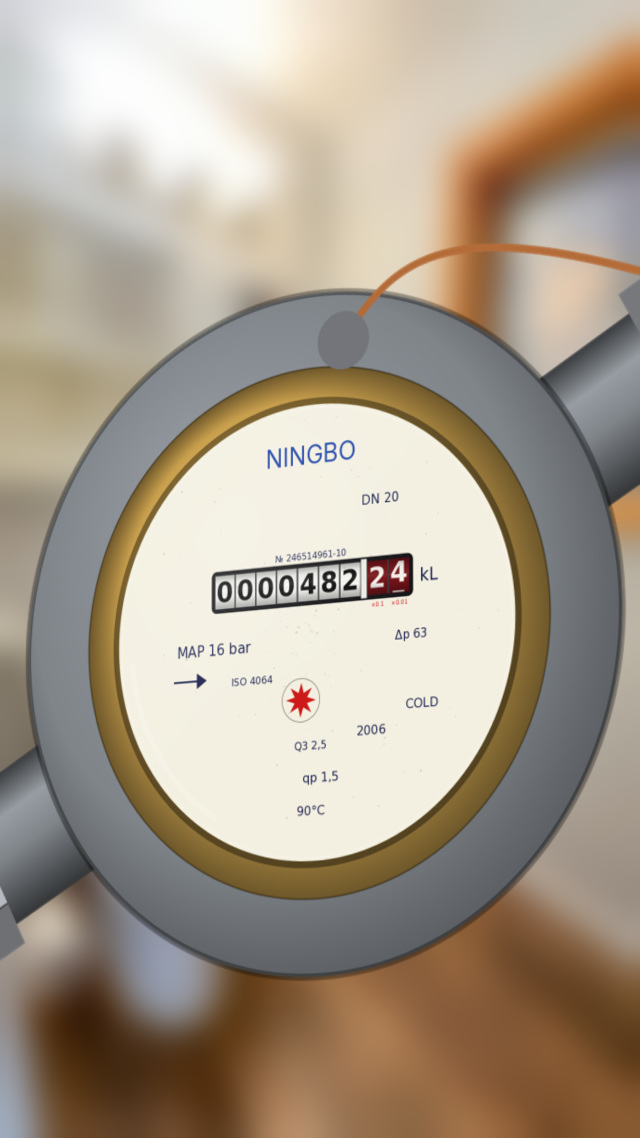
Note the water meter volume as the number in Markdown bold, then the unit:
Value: **482.24** kL
